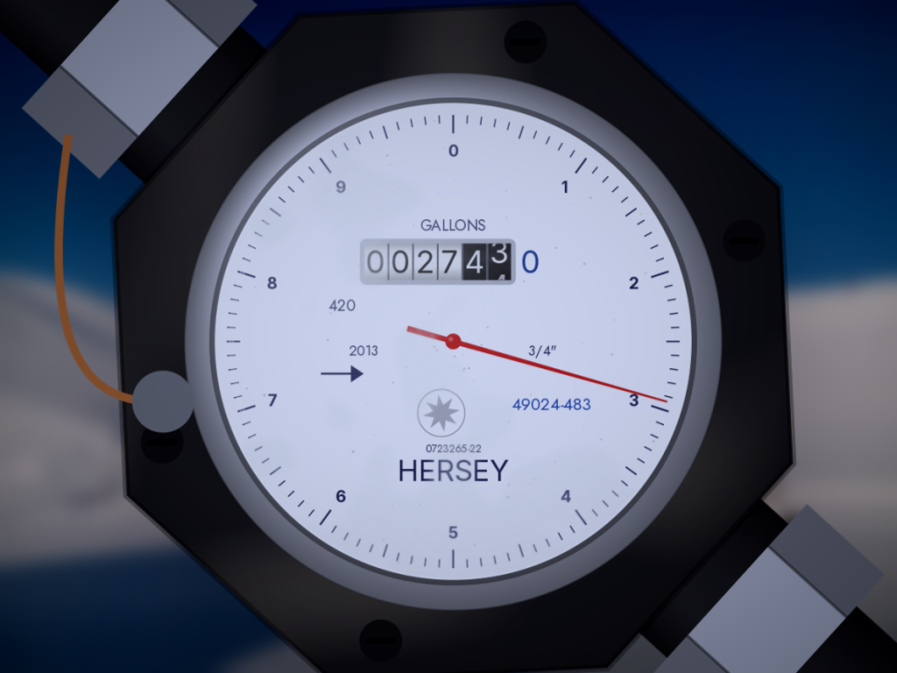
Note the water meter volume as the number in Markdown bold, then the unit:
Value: **27432.9** gal
